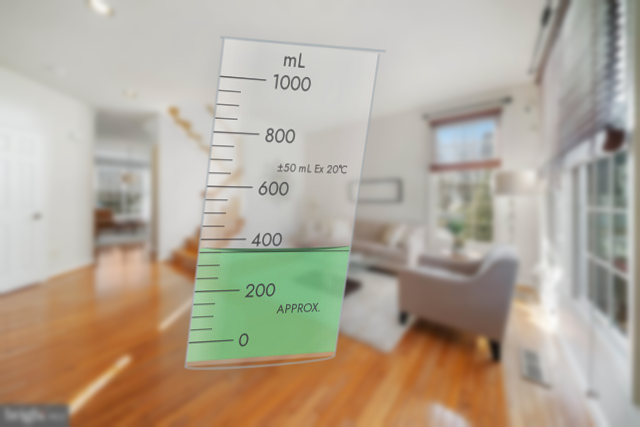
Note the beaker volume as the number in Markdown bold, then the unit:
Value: **350** mL
